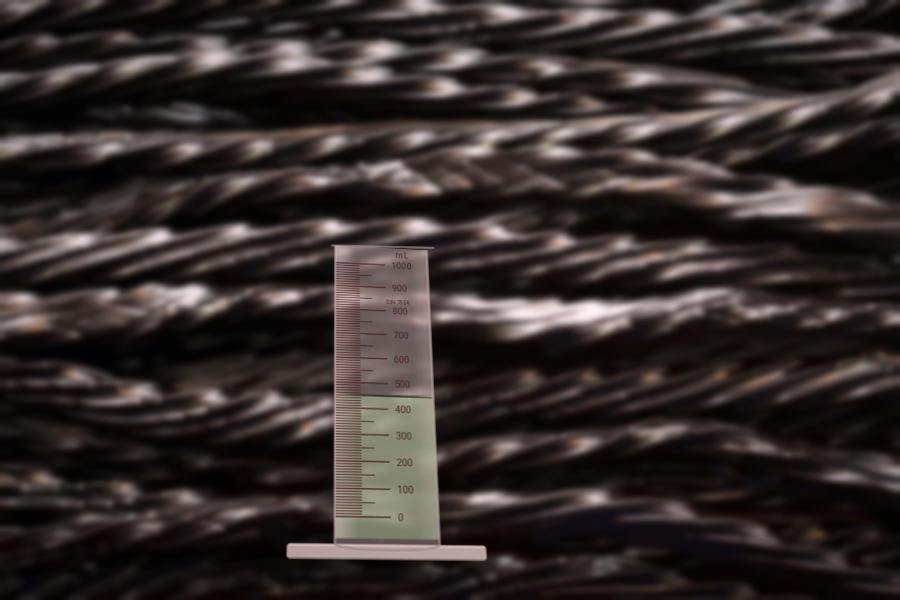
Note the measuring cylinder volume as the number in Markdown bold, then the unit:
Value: **450** mL
